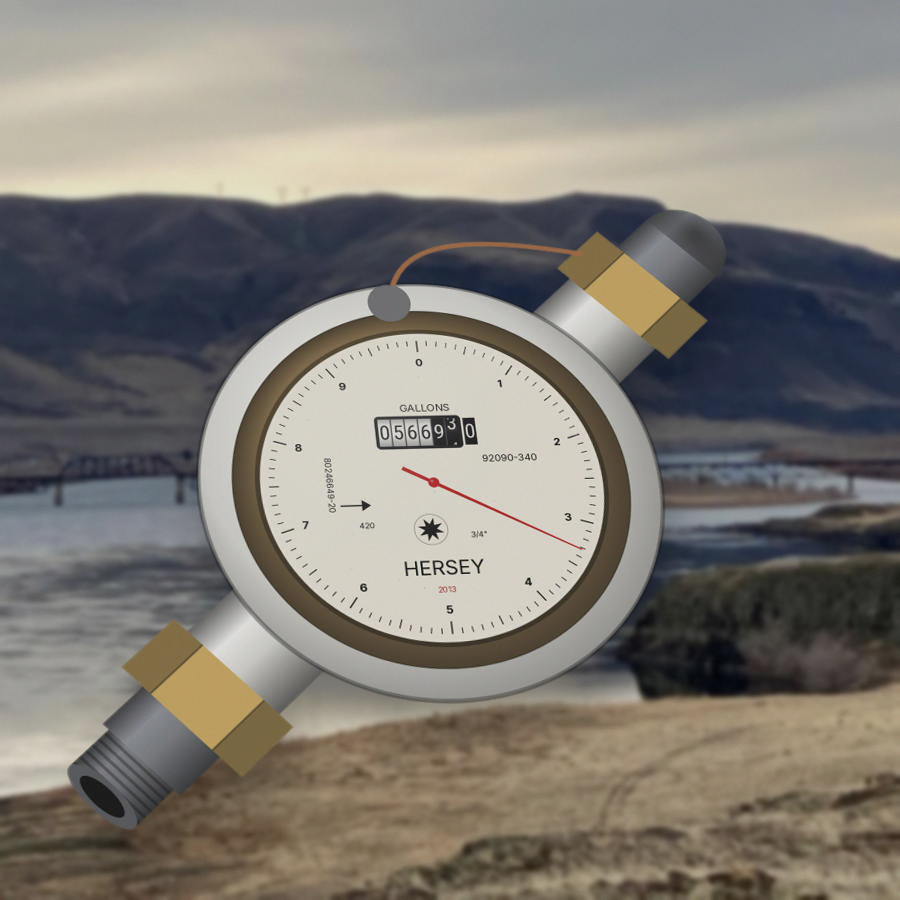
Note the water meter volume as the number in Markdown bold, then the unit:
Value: **566933.3** gal
